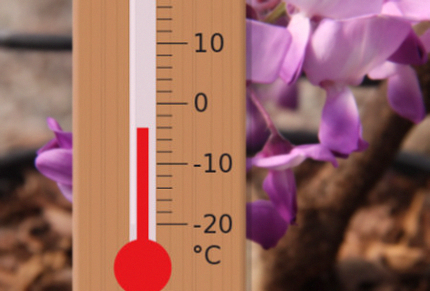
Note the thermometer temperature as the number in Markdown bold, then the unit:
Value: **-4** °C
